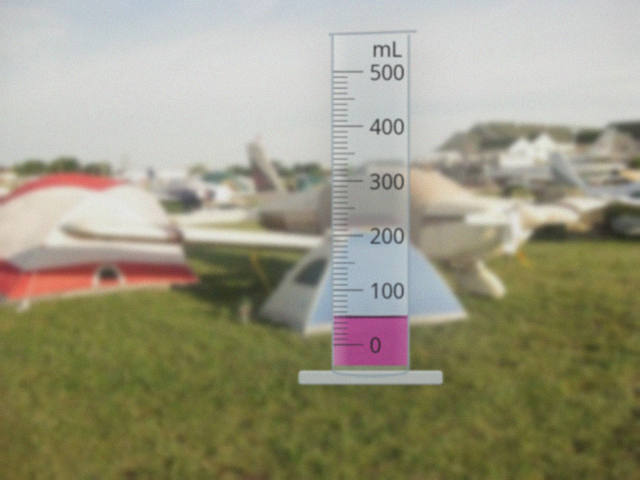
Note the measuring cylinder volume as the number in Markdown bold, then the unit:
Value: **50** mL
